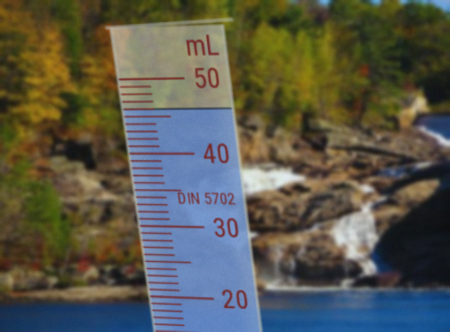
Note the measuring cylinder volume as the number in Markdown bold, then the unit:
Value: **46** mL
